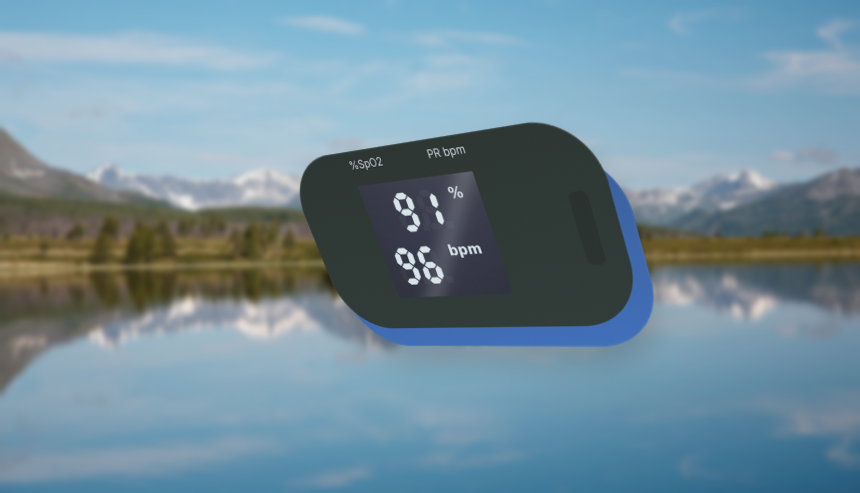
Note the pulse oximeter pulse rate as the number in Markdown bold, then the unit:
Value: **96** bpm
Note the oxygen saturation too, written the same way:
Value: **91** %
